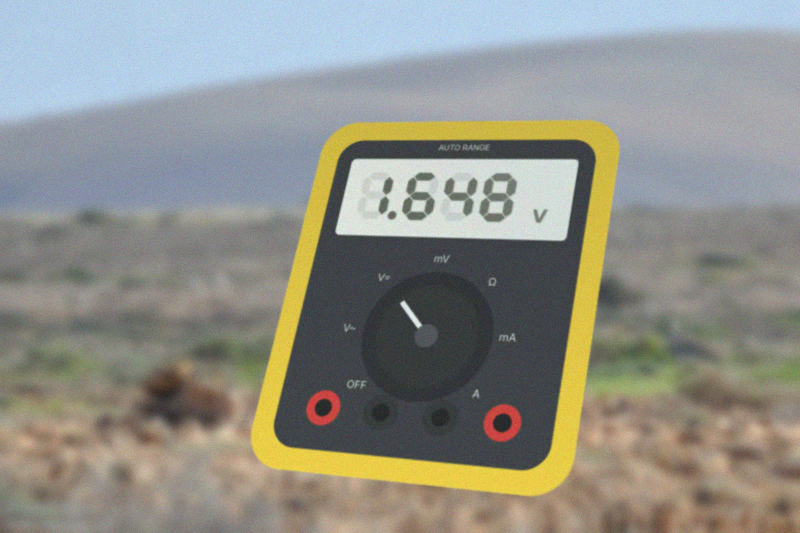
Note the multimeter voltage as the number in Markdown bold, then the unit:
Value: **1.648** V
